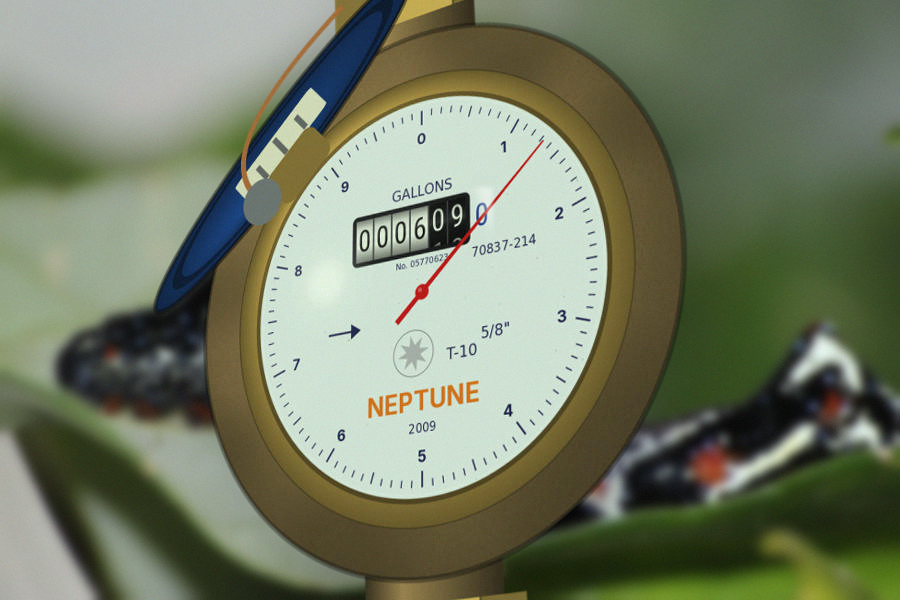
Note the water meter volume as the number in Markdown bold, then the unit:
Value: **6091.3** gal
